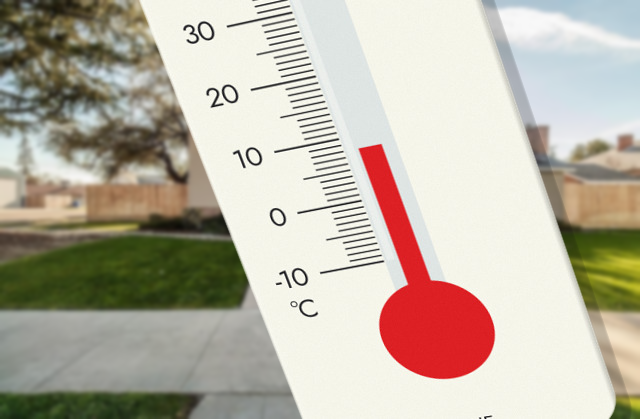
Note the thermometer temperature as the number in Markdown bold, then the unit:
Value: **8** °C
